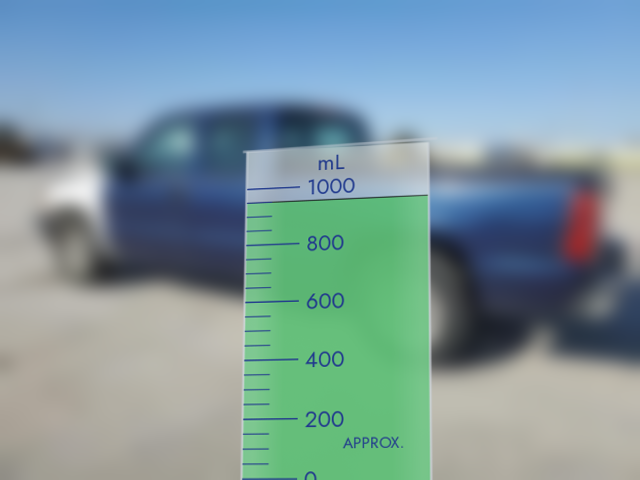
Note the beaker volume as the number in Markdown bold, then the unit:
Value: **950** mL
